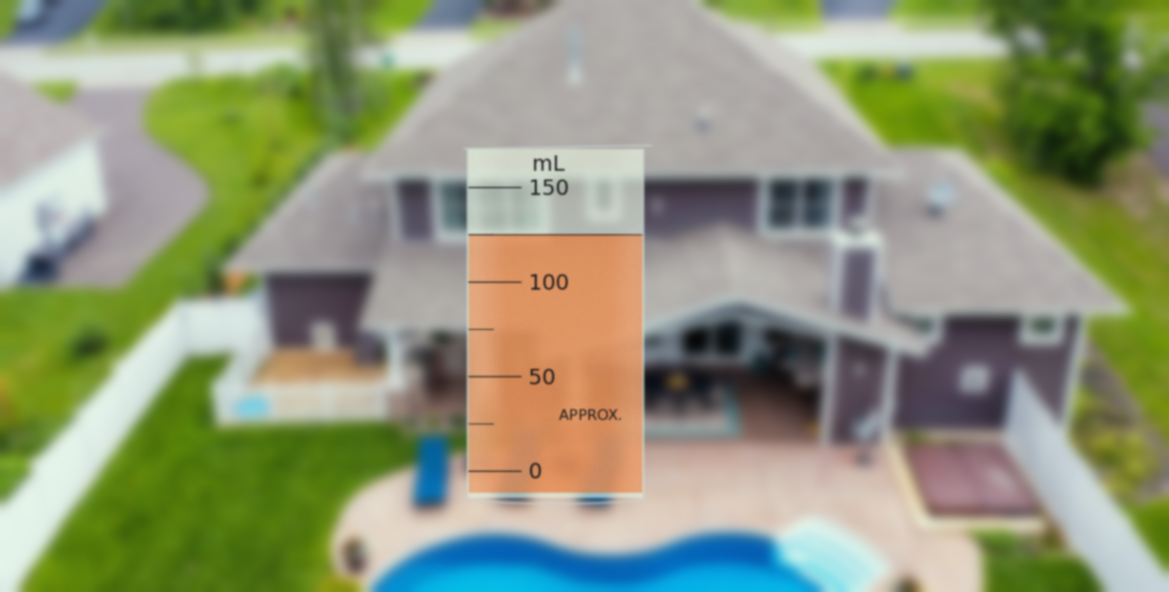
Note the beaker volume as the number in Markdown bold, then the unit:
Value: **125** mL
